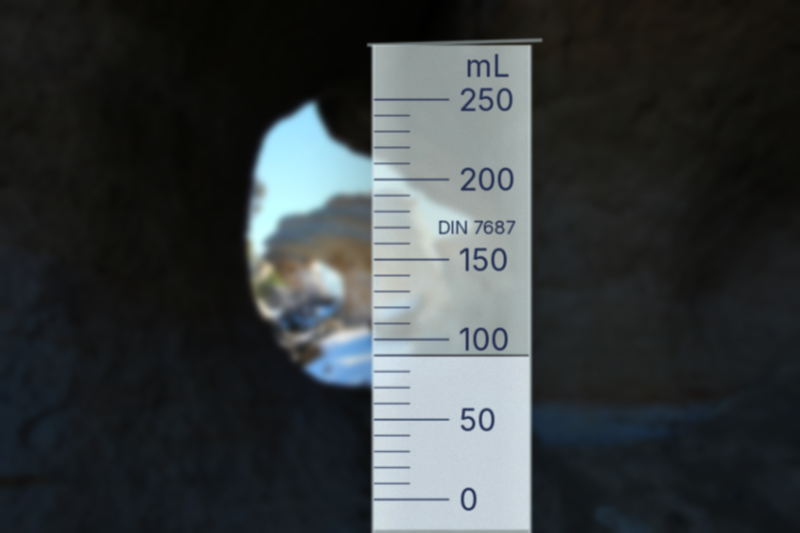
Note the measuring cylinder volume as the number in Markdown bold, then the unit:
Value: **90** mL
